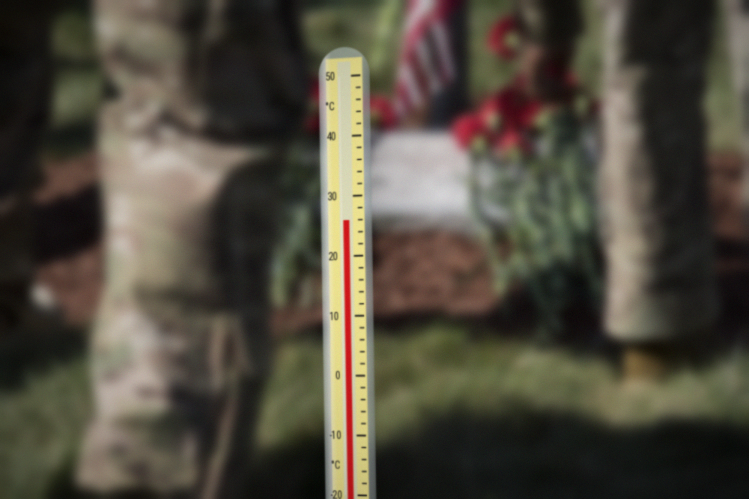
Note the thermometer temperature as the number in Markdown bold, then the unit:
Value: **26** °C
